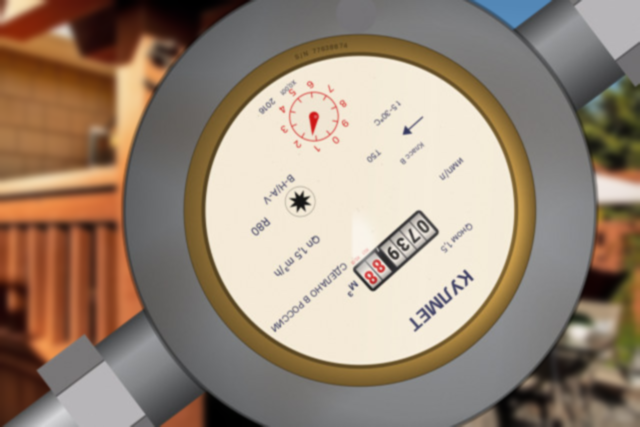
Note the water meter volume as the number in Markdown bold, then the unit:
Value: **739.881** m³
